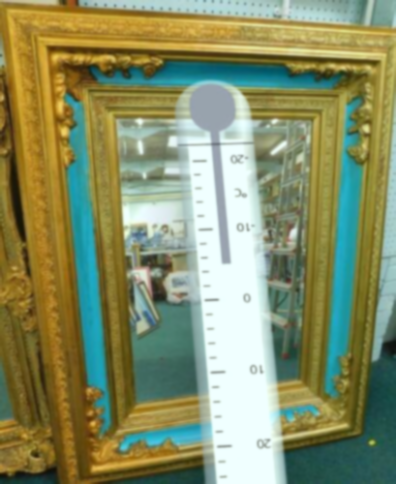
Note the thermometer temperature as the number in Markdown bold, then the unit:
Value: **-5** °C
